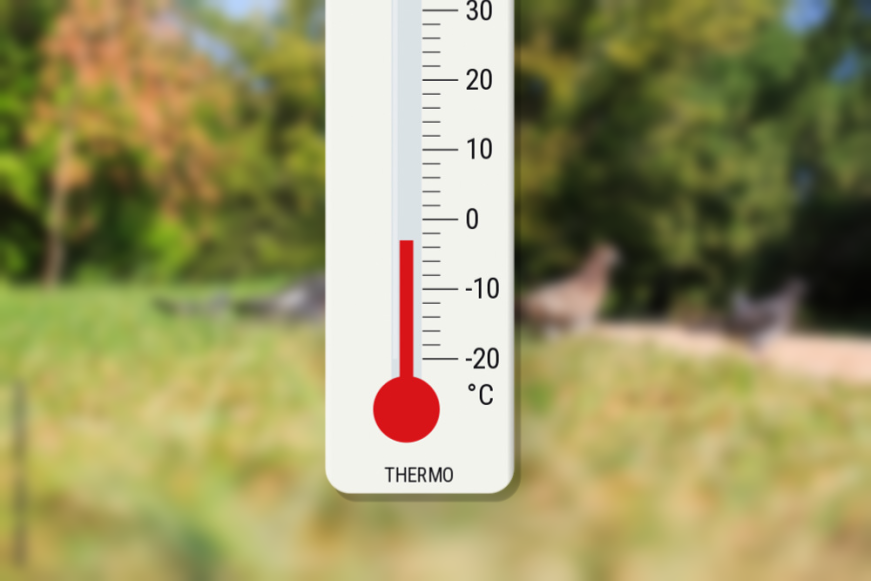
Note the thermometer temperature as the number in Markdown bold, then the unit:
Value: **-3** °C
